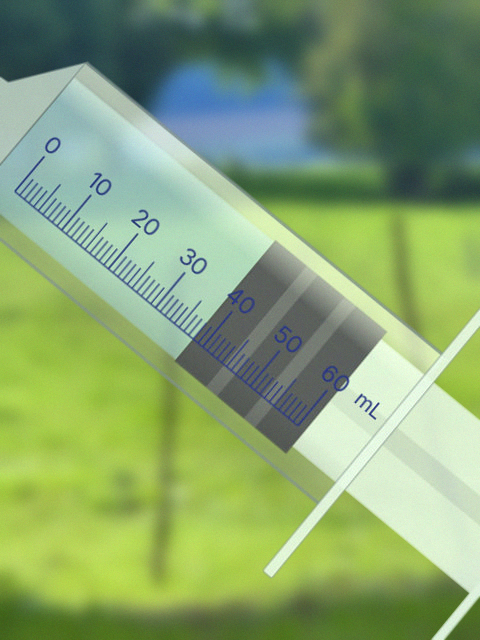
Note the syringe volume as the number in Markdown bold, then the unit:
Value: **38** mL
